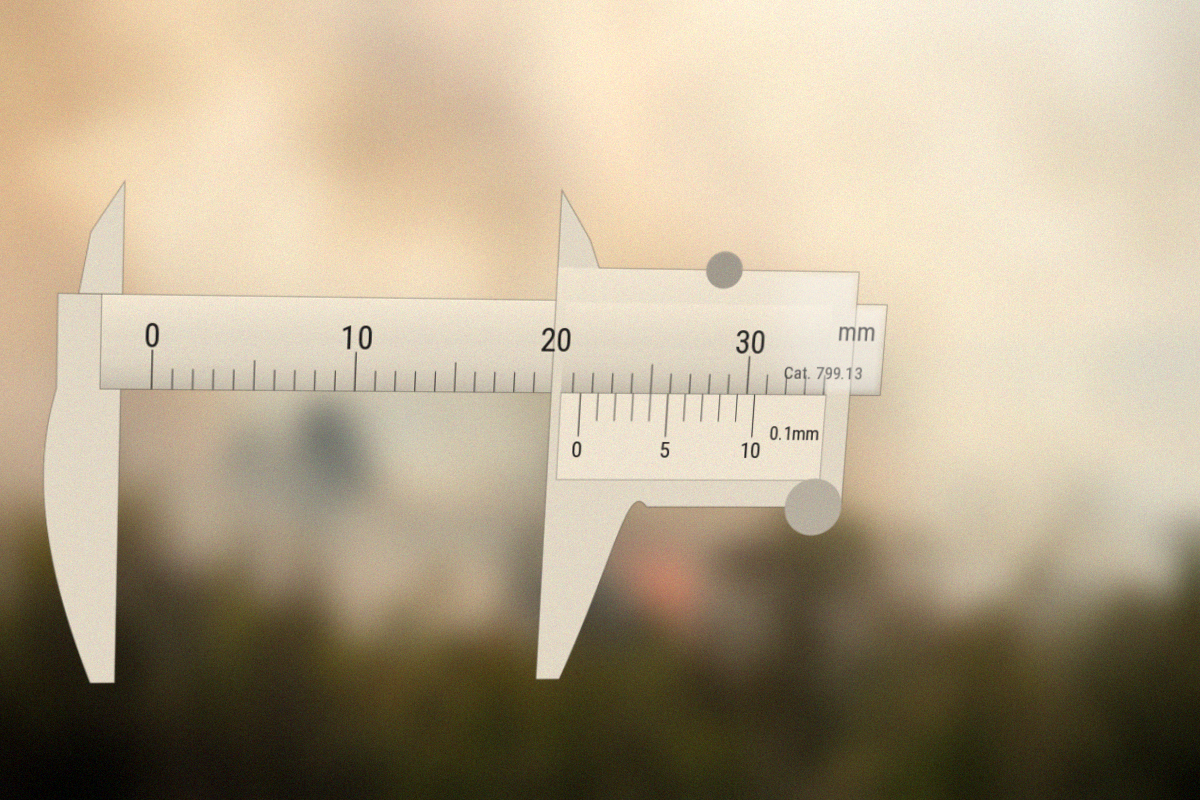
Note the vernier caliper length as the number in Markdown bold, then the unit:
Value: **21.4** mm
